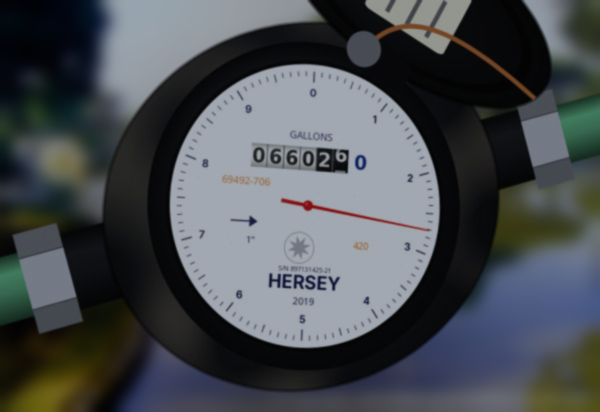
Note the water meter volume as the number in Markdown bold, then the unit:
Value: **660262.7** gal
